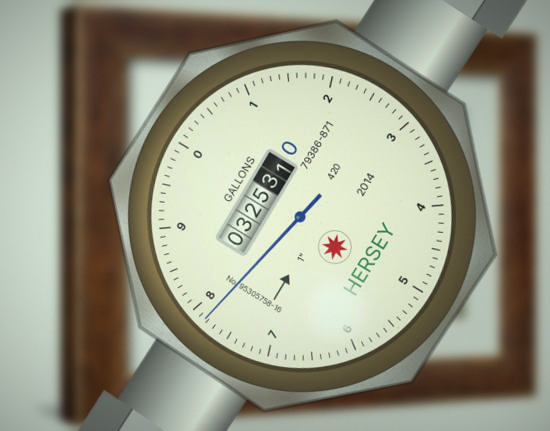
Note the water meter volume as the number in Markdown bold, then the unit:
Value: **325307.8** gal
